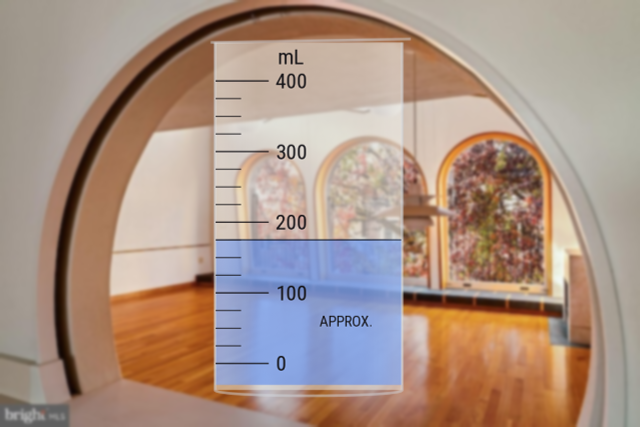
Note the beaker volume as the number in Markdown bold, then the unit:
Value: **175** mL
